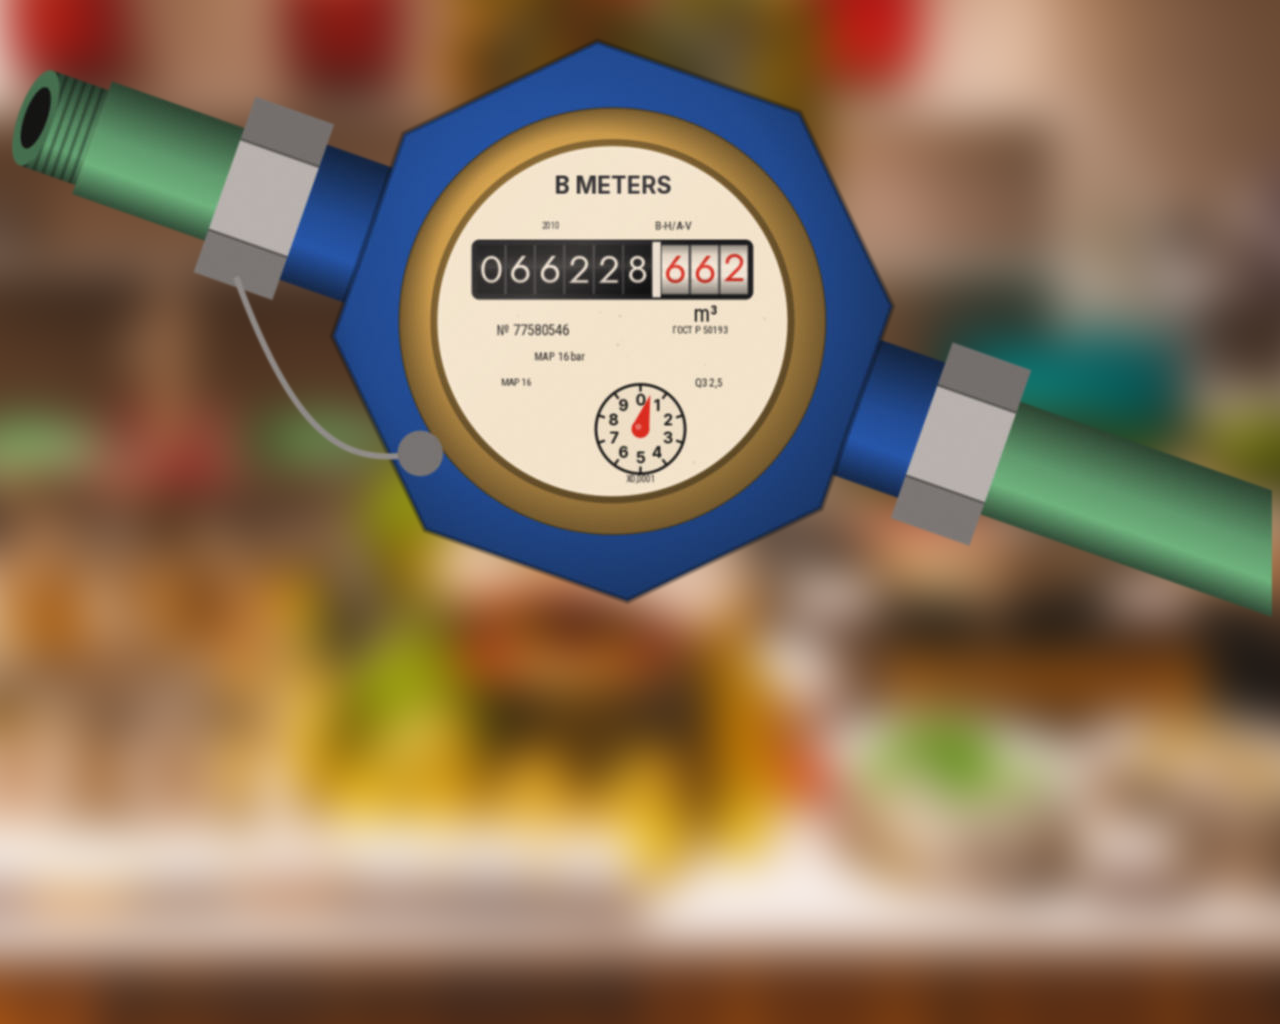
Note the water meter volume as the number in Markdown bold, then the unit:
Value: **66228.6620** m³
